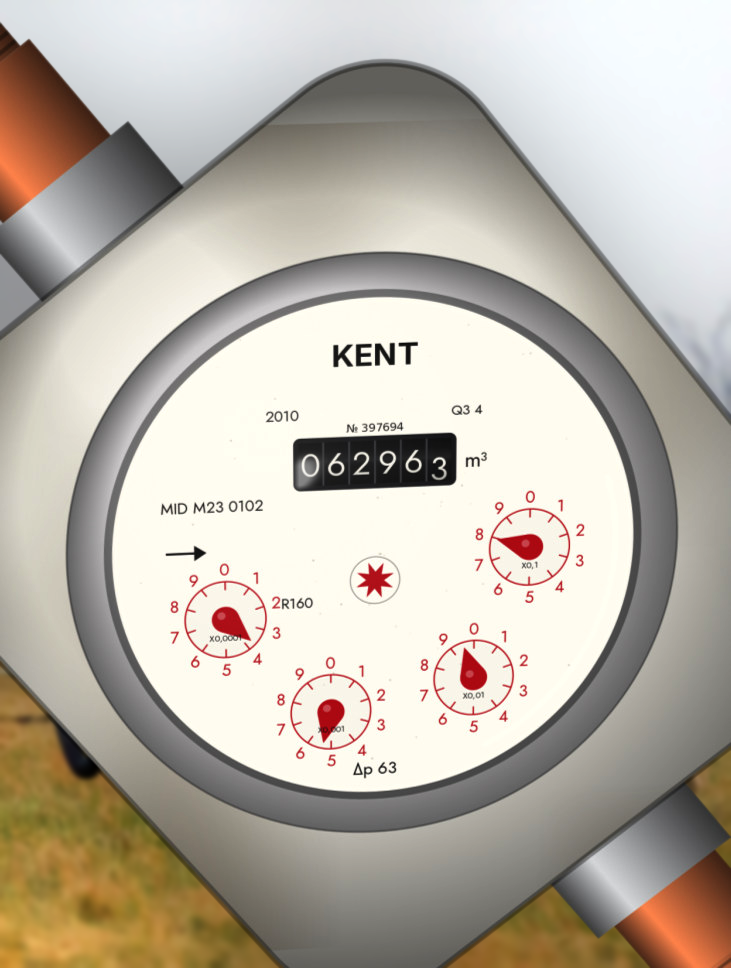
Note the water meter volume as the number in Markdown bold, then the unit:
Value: **62962.7953** m³
